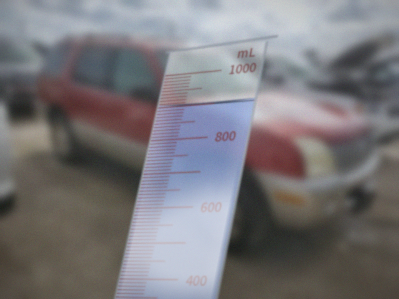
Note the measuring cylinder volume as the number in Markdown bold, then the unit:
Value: **900** mL
